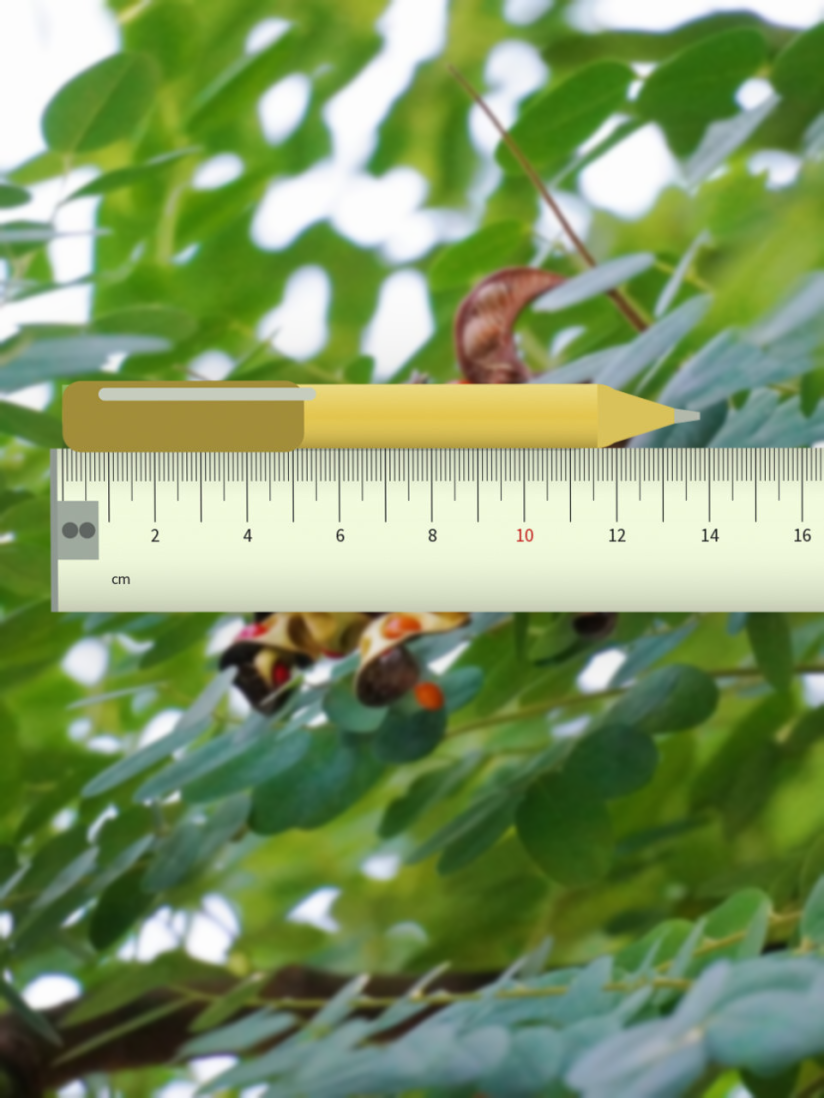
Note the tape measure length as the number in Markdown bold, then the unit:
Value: **13.8** cm
